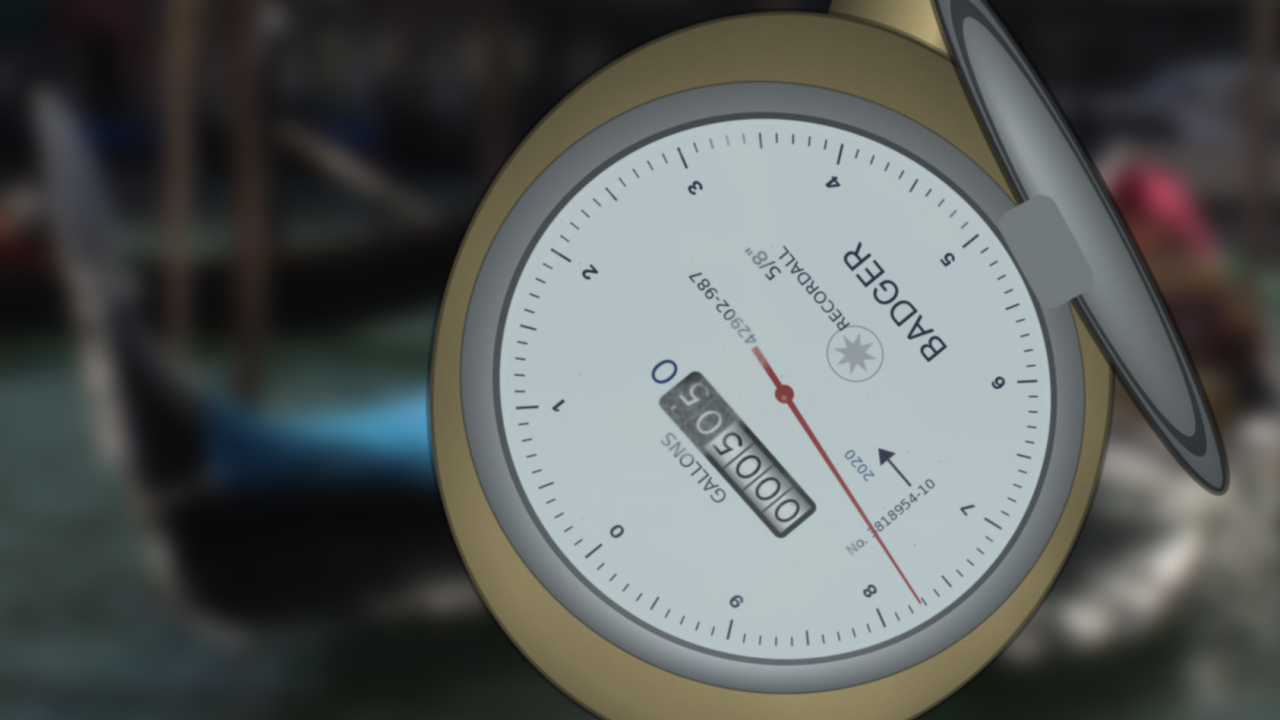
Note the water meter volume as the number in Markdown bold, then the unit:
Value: **5047.7** gal
